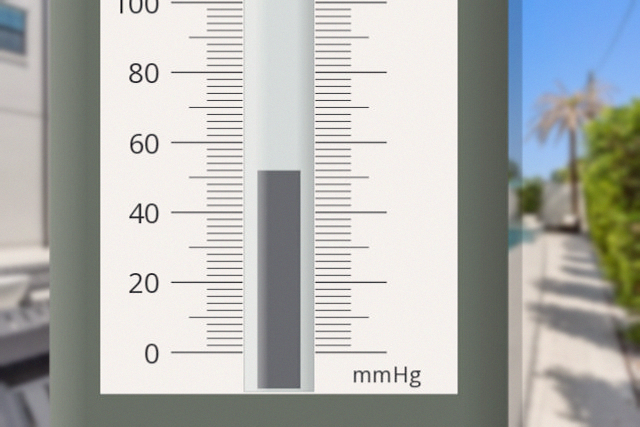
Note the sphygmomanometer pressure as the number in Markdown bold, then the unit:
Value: **52** mmHg
